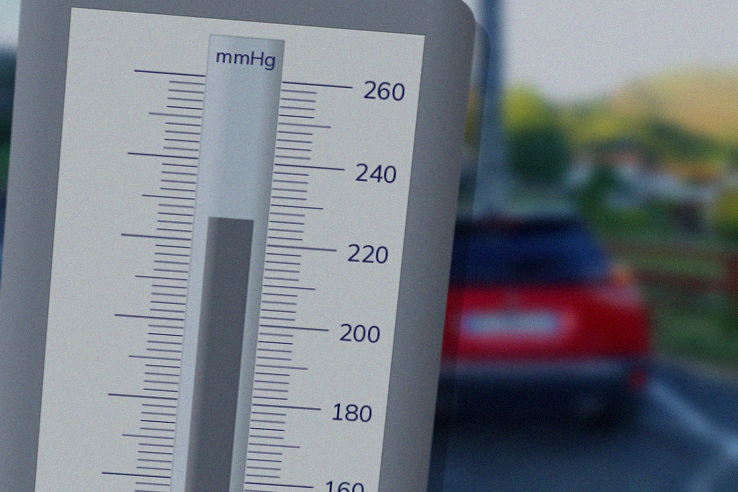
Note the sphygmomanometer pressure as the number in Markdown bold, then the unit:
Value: **226** mmHg
